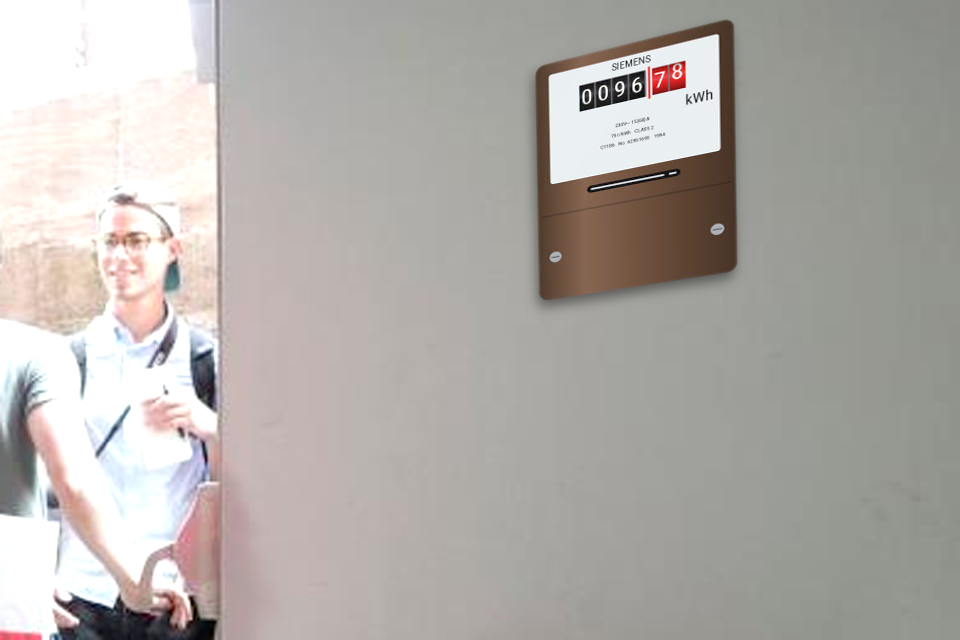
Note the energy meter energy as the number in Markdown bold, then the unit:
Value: **96.78** kWh
